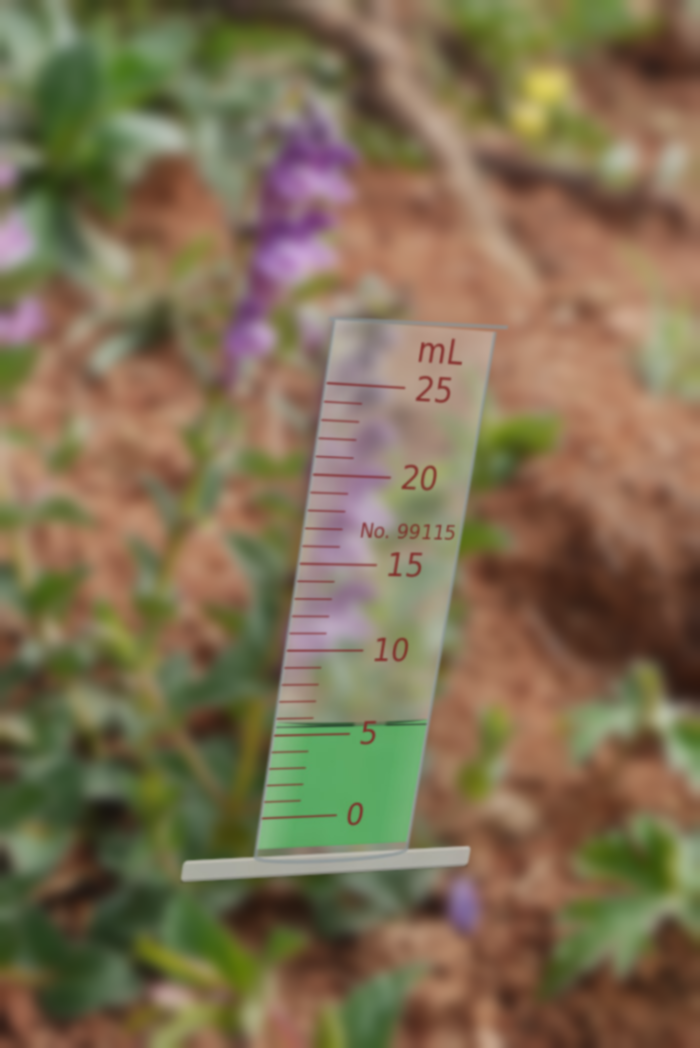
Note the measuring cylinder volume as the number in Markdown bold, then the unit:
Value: **5.5** mL
